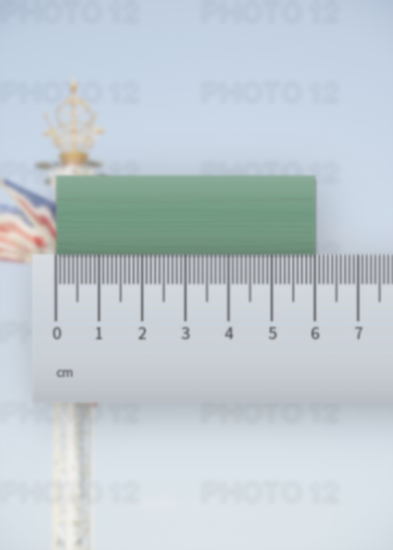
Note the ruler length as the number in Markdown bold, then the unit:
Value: **6** cm
